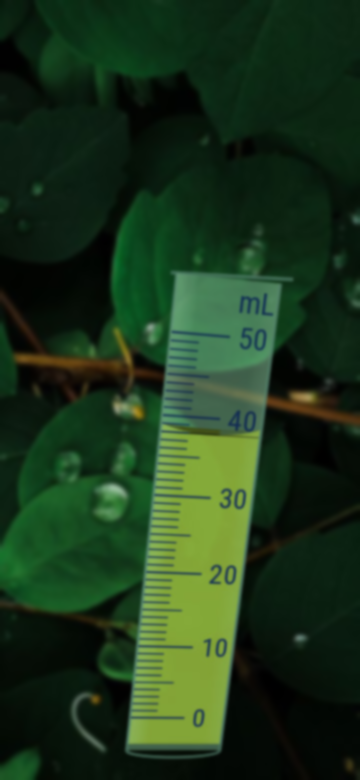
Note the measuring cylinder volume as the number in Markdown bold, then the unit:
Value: **38** mL
